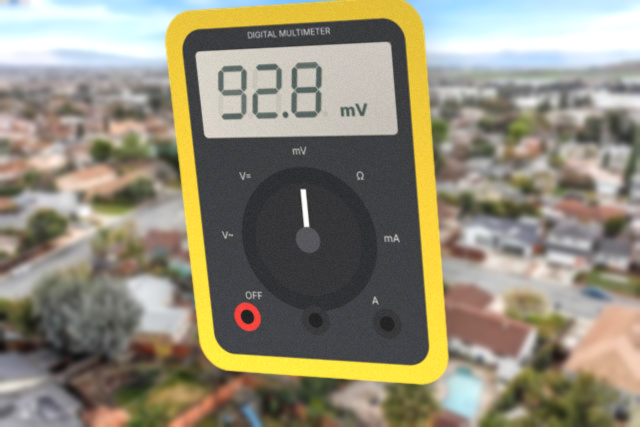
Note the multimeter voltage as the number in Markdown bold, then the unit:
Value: **92.8** mV
